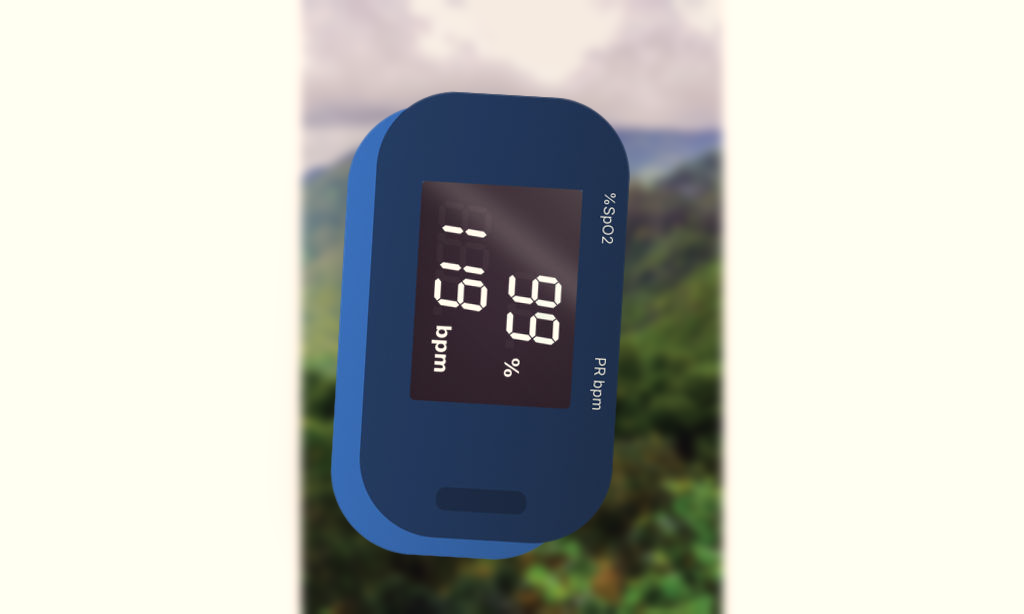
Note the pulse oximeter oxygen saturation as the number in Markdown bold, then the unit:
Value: **99** %
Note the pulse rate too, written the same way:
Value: **119** bpm
